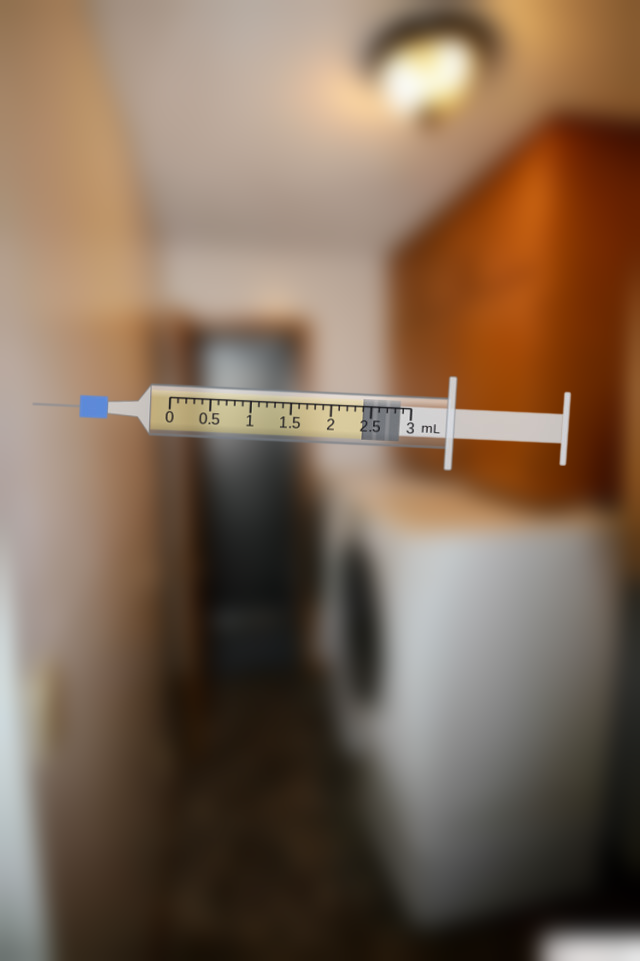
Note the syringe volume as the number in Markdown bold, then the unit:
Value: **2.4** mL
